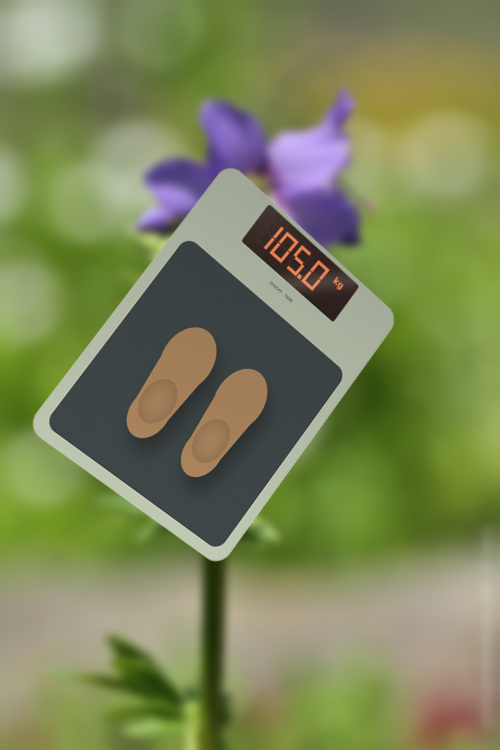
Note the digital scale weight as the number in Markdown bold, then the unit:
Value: **105.0** kg
